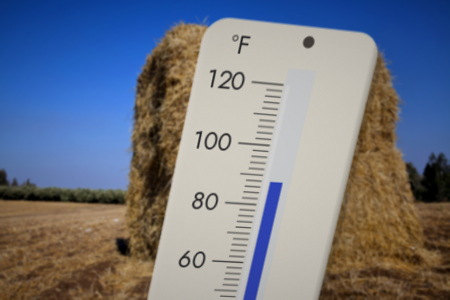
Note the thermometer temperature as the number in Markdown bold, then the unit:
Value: **88** °F
